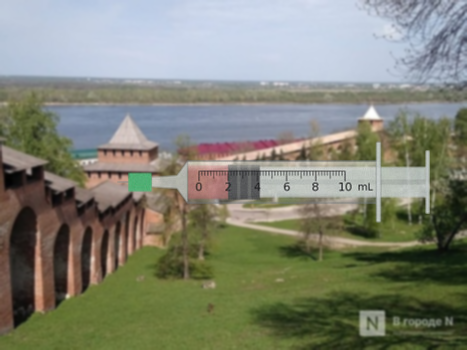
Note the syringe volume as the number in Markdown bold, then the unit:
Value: **2** mL
